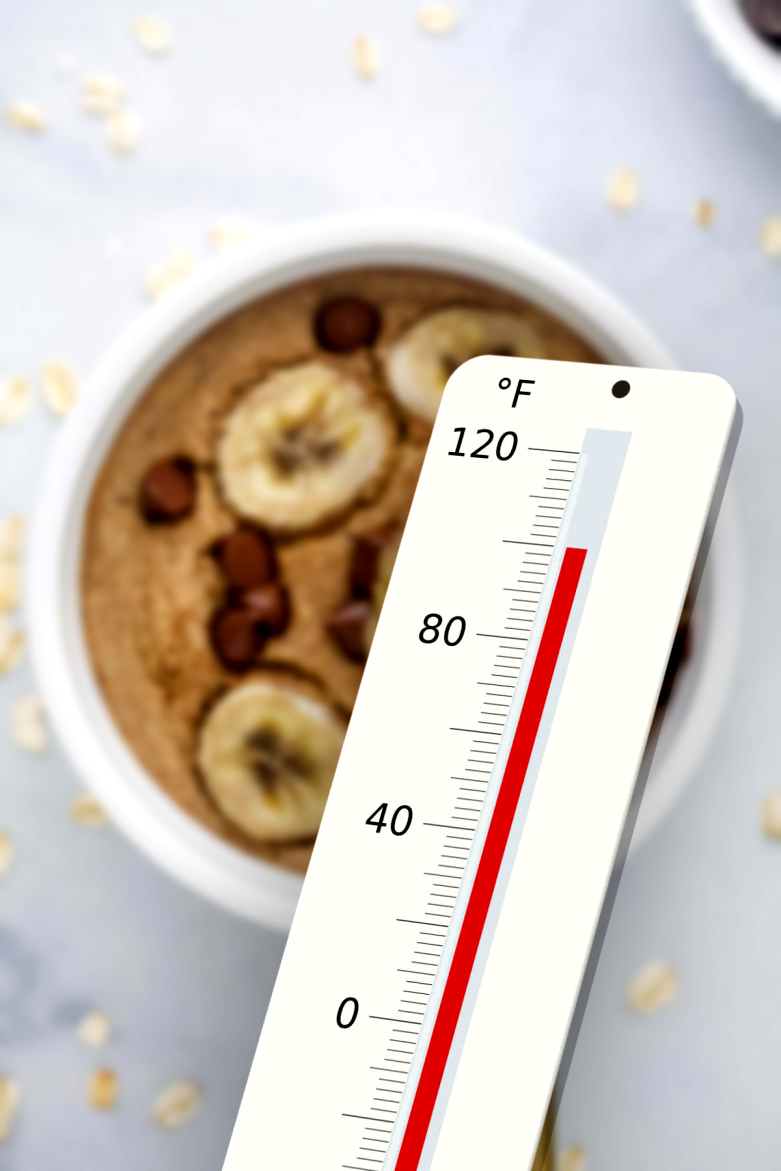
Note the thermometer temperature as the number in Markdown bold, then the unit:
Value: **100** °F
